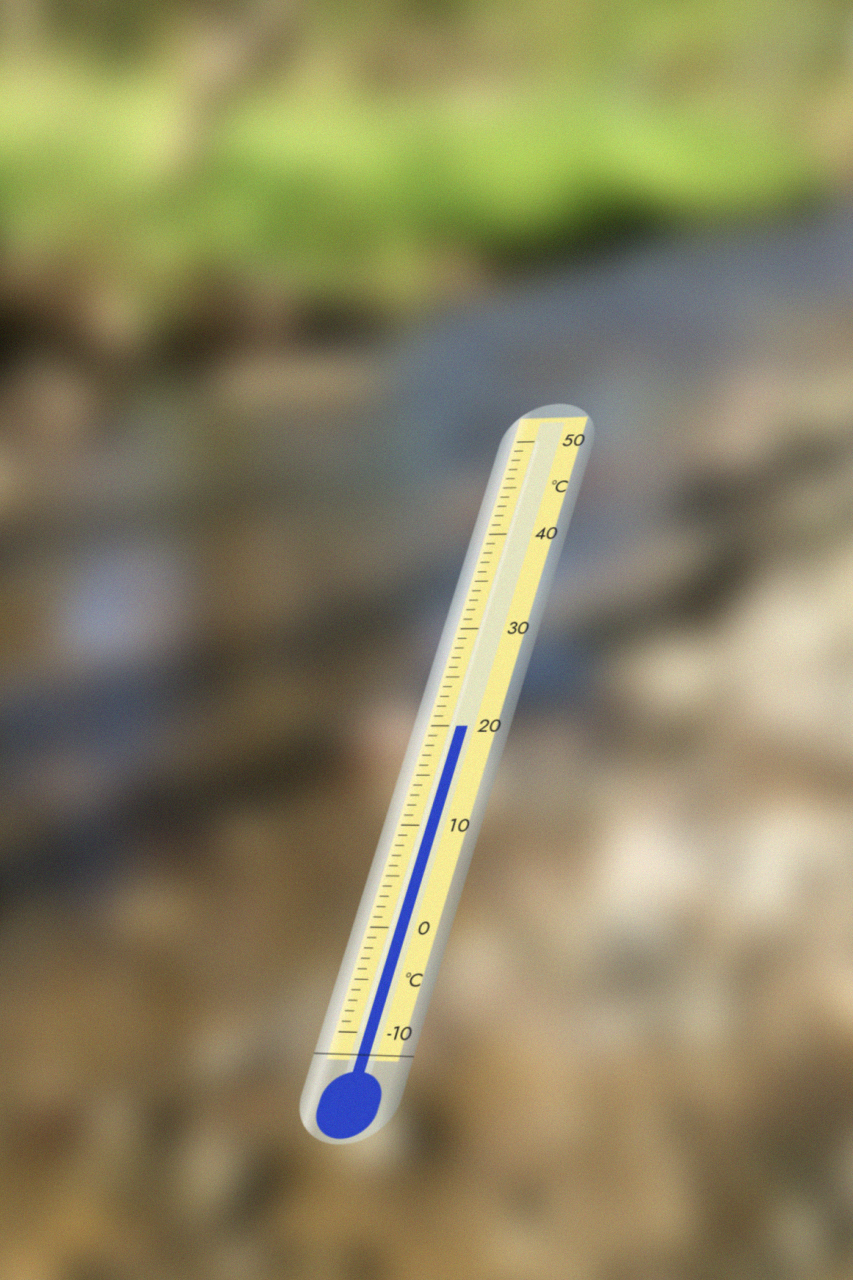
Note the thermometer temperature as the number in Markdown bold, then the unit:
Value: **20** °C
